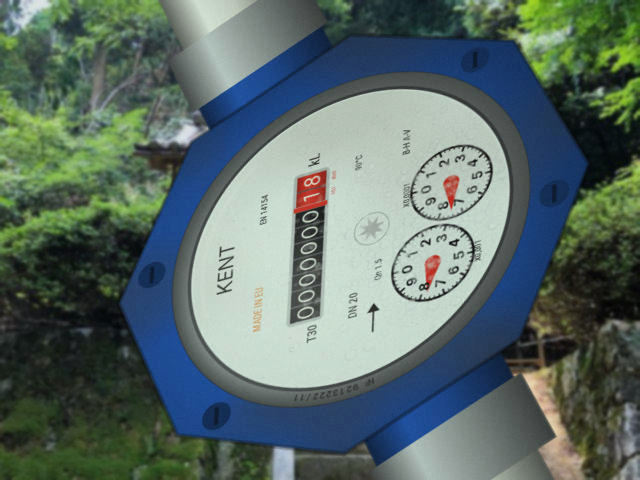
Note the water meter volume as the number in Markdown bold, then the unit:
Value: **0.1877** kL
